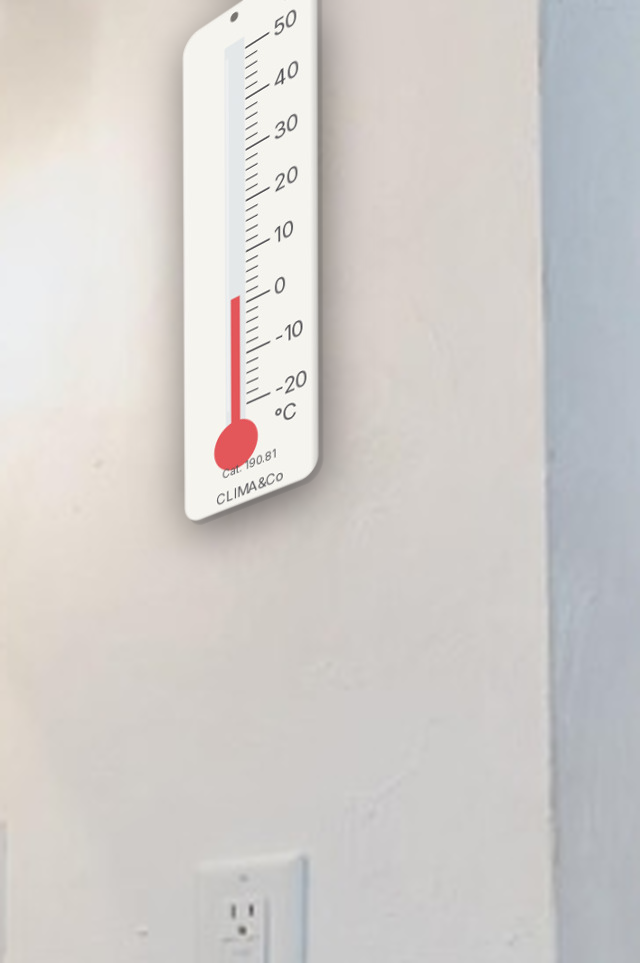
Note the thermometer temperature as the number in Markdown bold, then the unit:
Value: **2** °C
